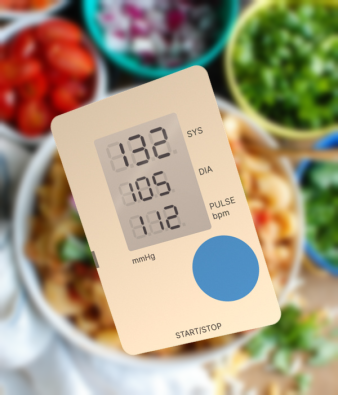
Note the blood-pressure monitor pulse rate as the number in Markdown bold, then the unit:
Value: **112** bpm
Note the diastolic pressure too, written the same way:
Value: **105** mmHg
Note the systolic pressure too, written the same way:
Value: **132** mmHg
